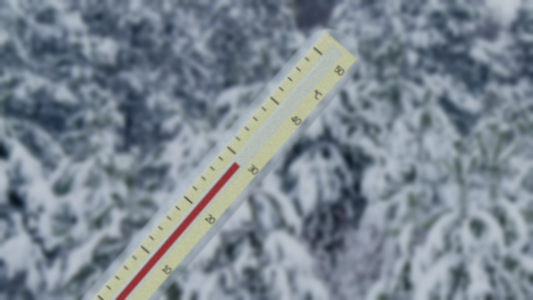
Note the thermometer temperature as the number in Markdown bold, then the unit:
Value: **29** °C
